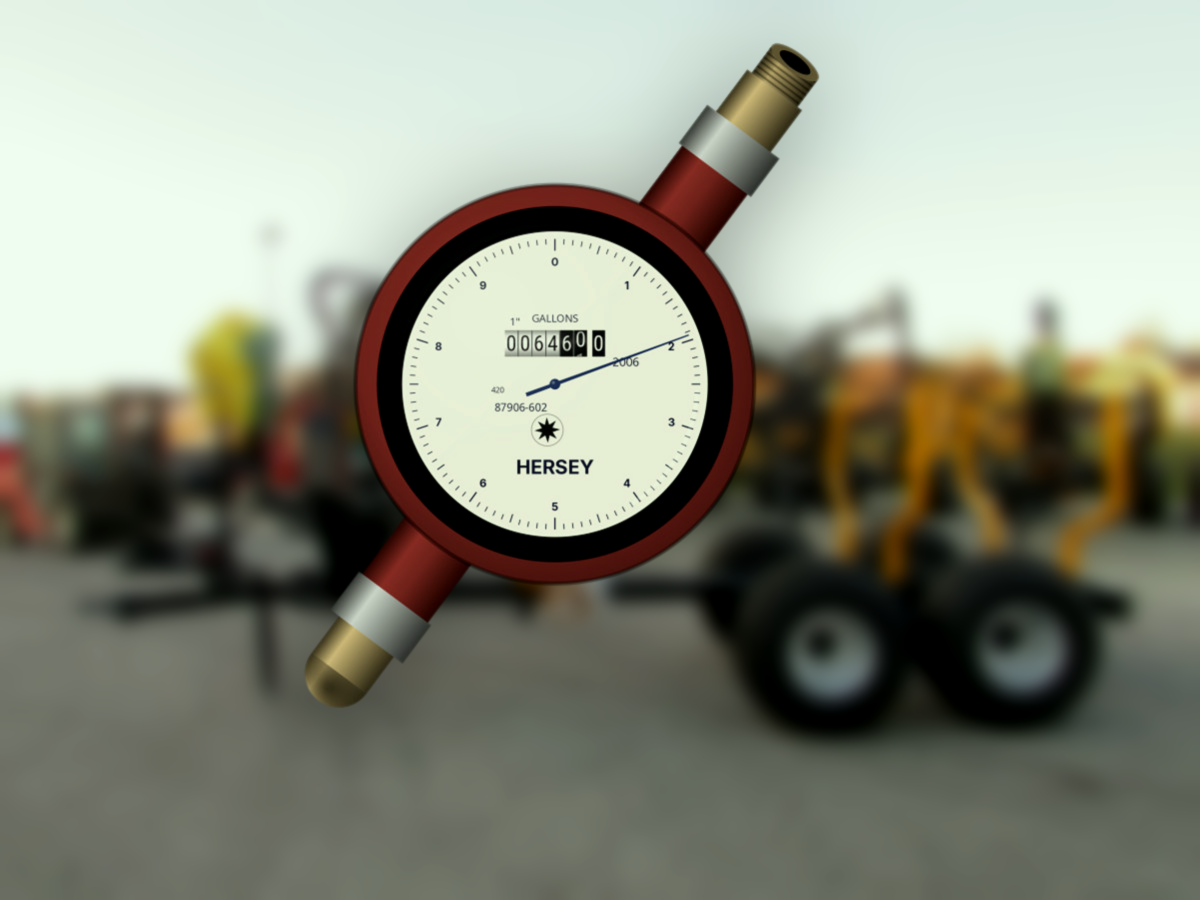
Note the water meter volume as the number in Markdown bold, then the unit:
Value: **64601.9** gal
